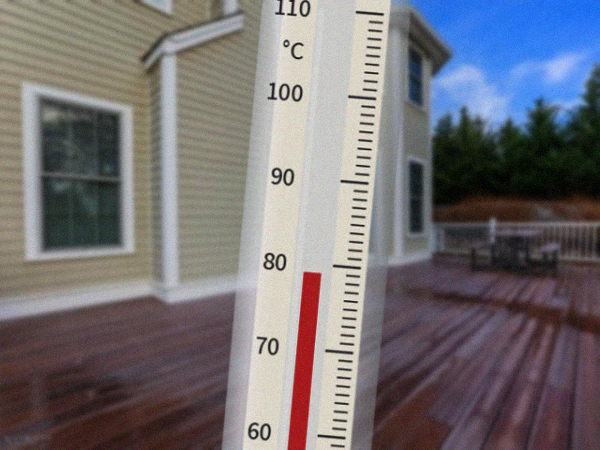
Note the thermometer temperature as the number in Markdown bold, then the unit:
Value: **79** °C
